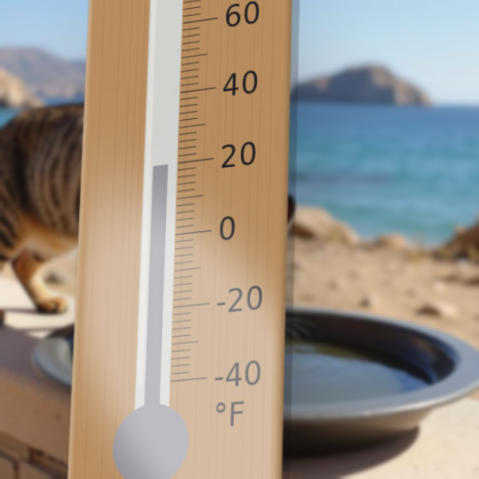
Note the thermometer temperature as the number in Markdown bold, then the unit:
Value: **20** °F
